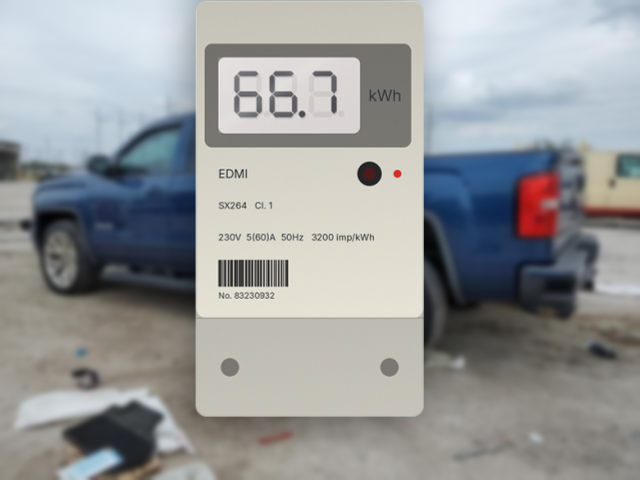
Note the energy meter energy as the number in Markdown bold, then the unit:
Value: **66.7** kWh
